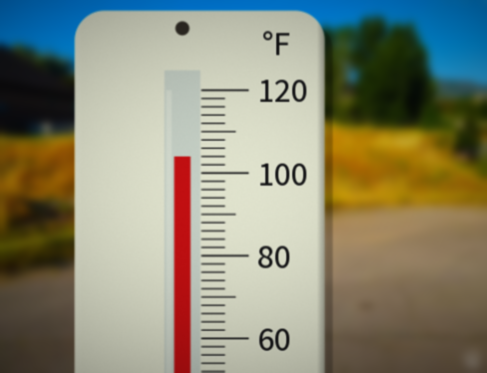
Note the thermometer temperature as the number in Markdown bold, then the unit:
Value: **104** °F
